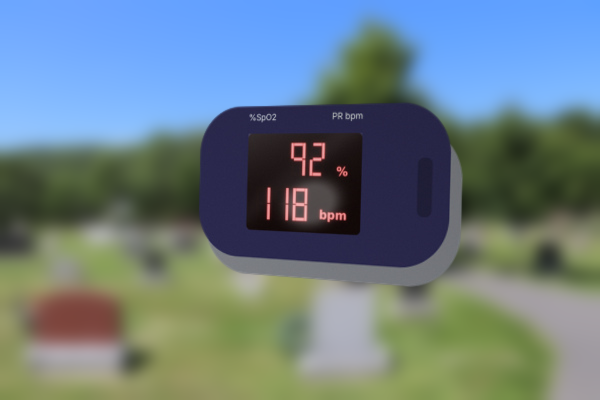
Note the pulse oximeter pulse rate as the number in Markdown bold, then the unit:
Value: **118** bpm
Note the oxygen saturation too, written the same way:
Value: **92** %
